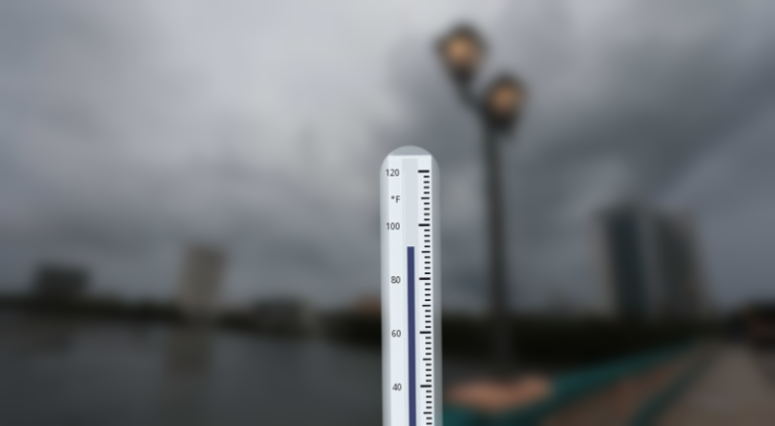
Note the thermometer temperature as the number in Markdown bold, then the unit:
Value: **92** °F
